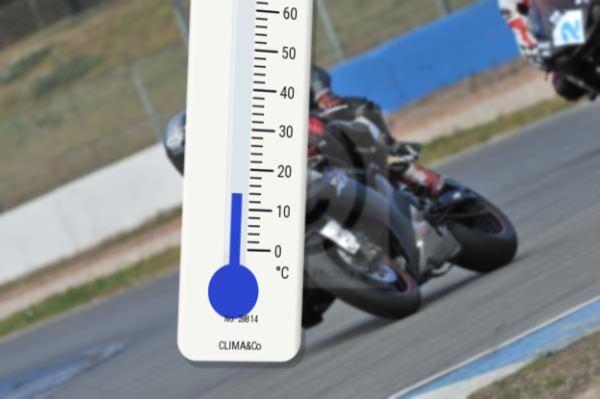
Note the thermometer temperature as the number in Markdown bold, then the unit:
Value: **14** °C
